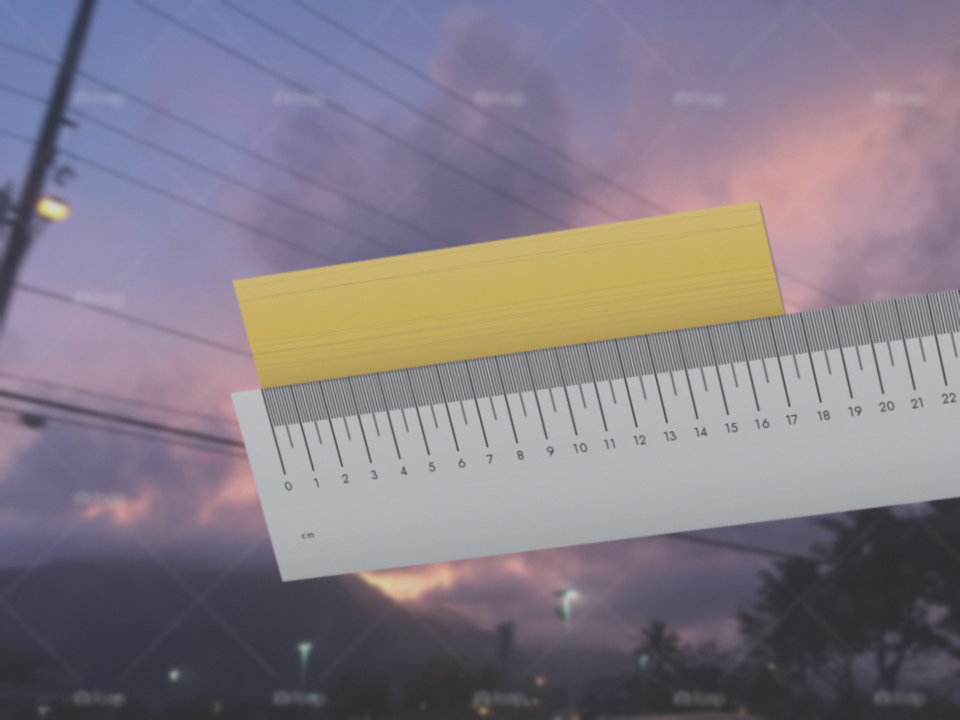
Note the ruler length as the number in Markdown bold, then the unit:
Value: **17.5** cm
